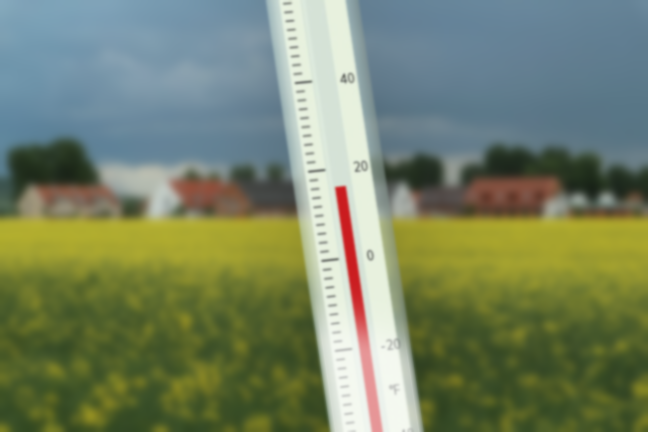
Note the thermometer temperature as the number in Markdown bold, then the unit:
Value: **16** °F
